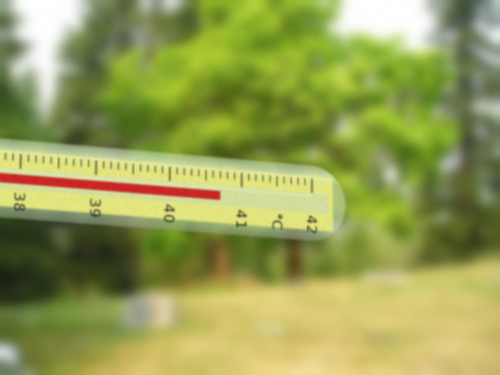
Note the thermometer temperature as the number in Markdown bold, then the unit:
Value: **40.7** °C
